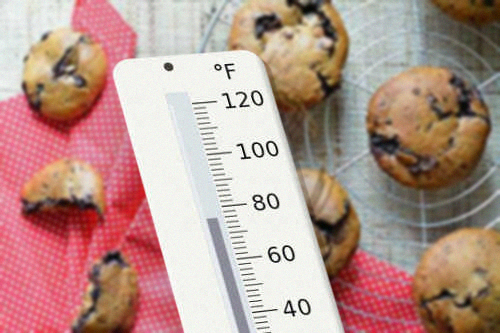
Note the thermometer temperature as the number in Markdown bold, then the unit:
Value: **76** °F
